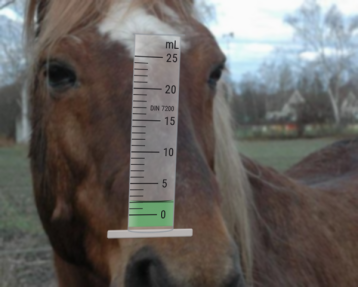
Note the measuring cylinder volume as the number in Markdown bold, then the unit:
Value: **2** mL
